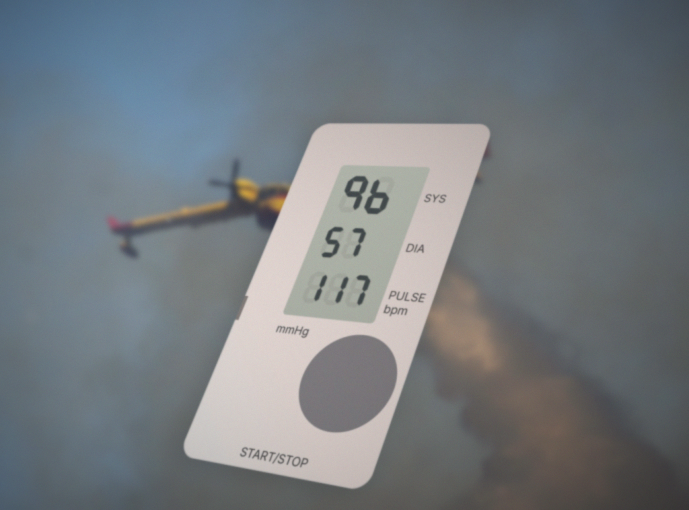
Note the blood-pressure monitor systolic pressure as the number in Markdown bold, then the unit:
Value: **96** mmHg
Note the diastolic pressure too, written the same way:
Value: **57** mmHg
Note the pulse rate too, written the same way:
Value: **117** bpm
